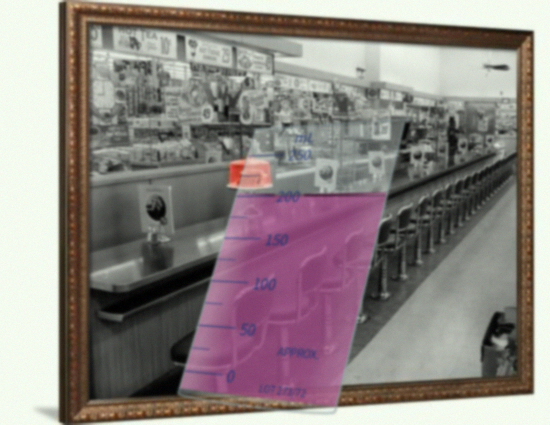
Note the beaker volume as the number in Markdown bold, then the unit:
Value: **200** mL
